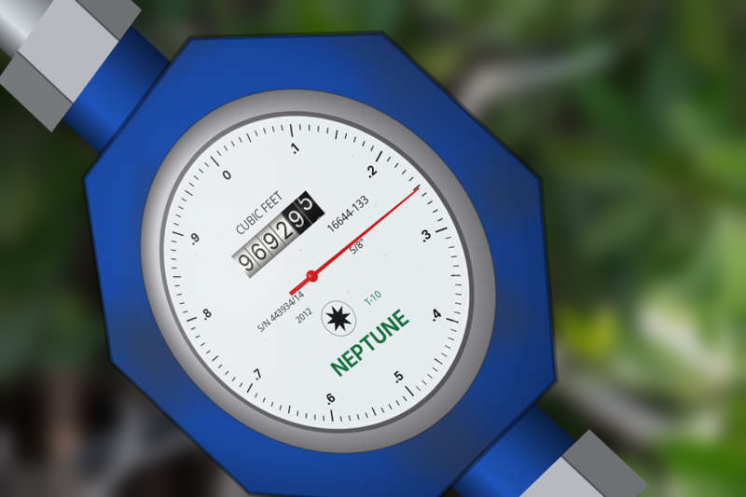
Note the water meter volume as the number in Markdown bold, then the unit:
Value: **969295.25** ft³
